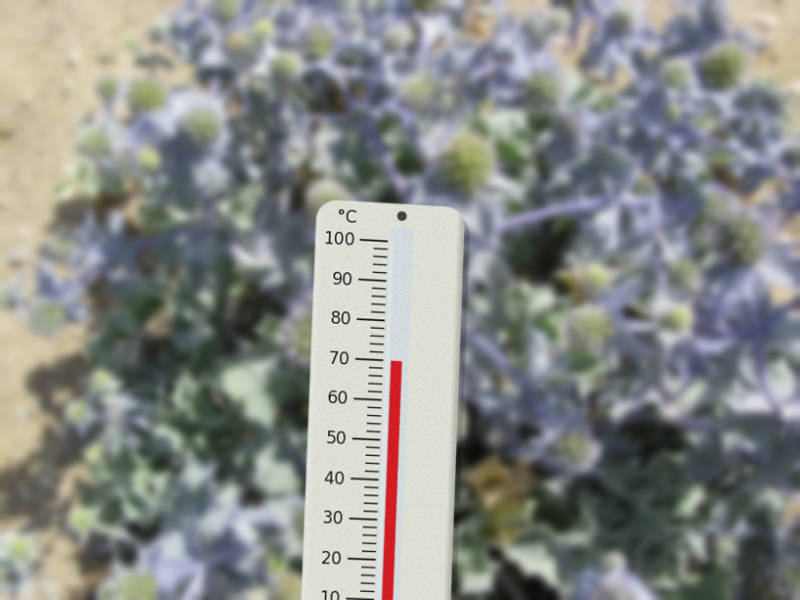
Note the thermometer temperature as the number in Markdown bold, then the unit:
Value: **70** °C
